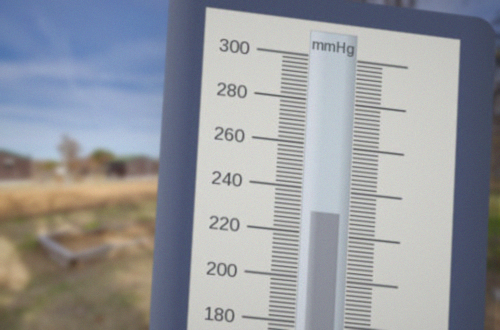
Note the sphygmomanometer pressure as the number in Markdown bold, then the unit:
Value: **230** mmHg
